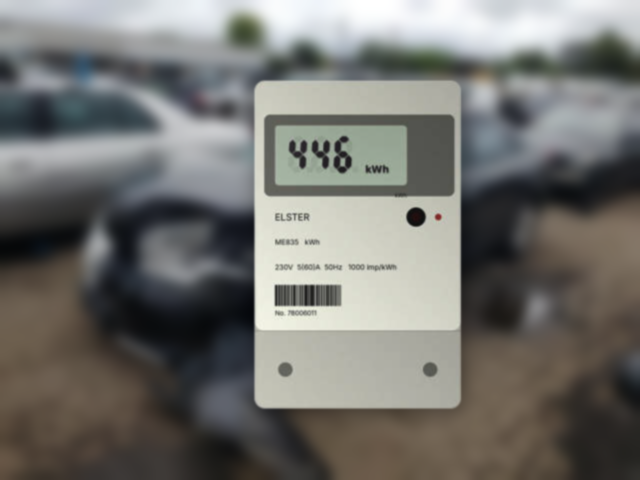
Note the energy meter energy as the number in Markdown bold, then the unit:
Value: **446** kWh
